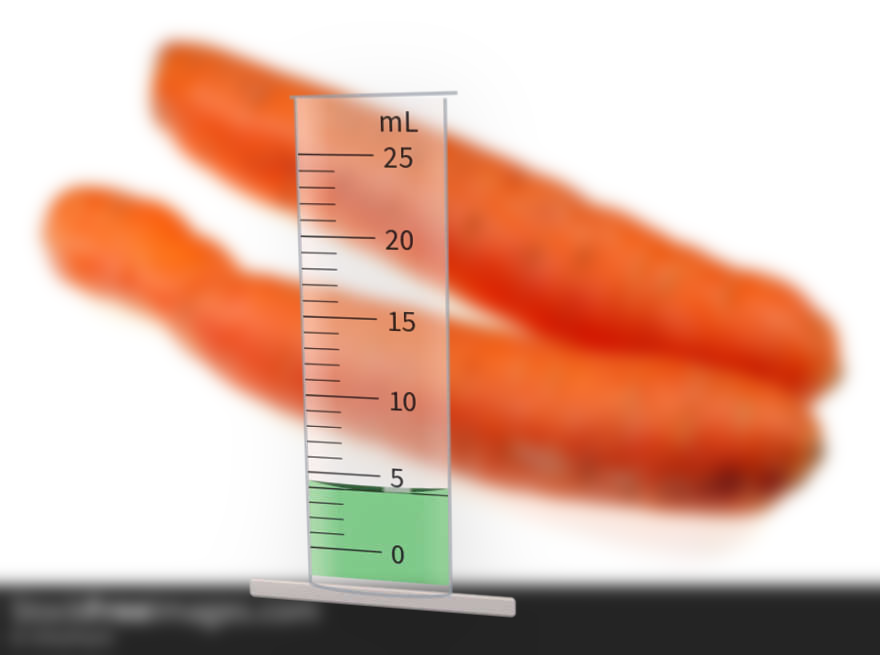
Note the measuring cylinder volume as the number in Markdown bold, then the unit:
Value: **4** mL
